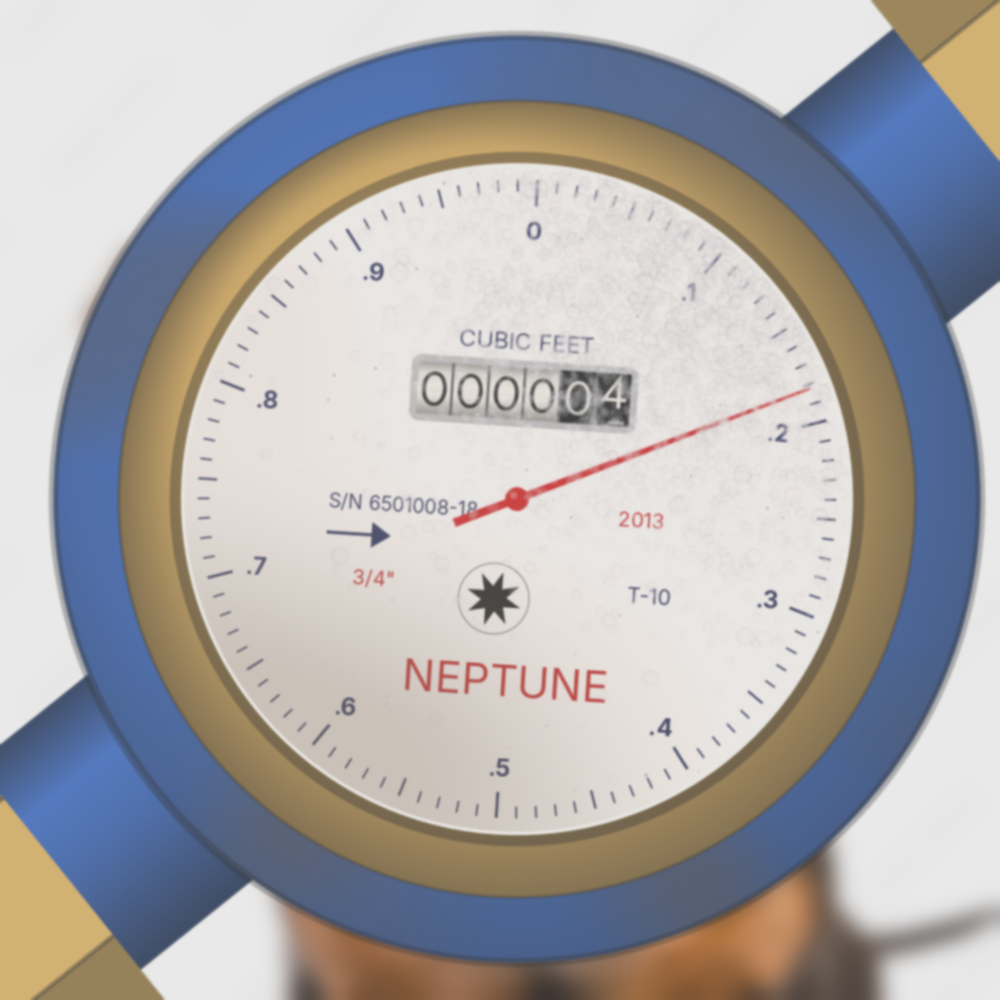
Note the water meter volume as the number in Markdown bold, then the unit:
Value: **4.18** ft³
